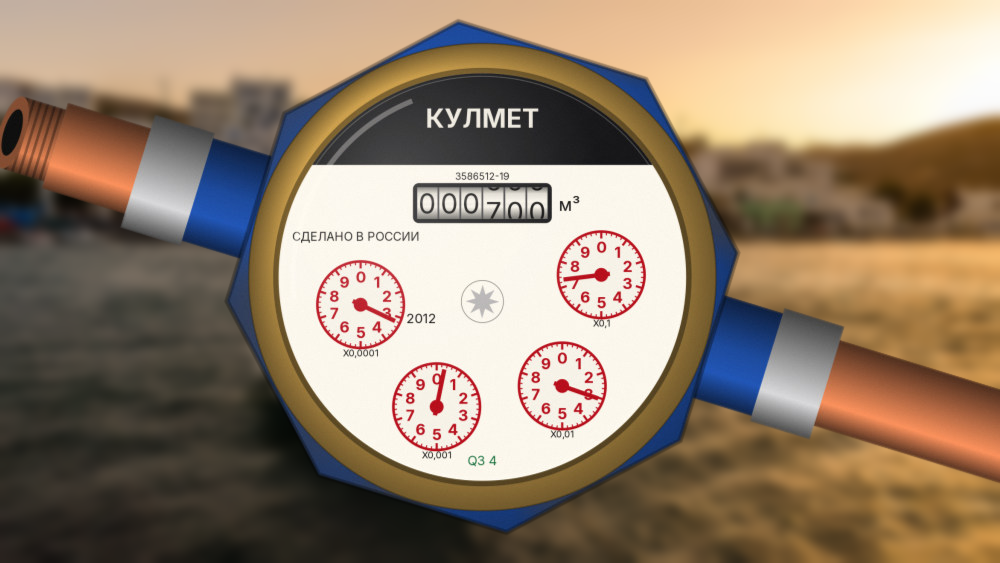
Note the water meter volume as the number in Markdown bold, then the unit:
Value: **699.7303** m³
